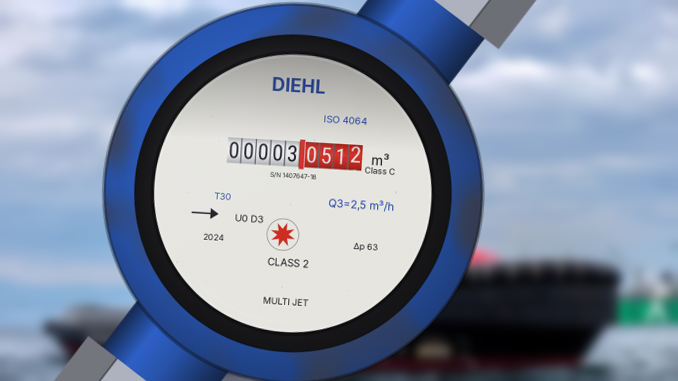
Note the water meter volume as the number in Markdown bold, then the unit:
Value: **3.0512** m³
